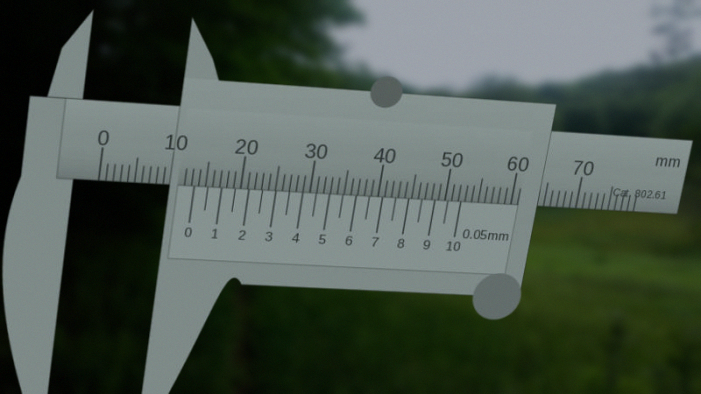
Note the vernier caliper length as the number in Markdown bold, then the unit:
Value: **13.4** mm
